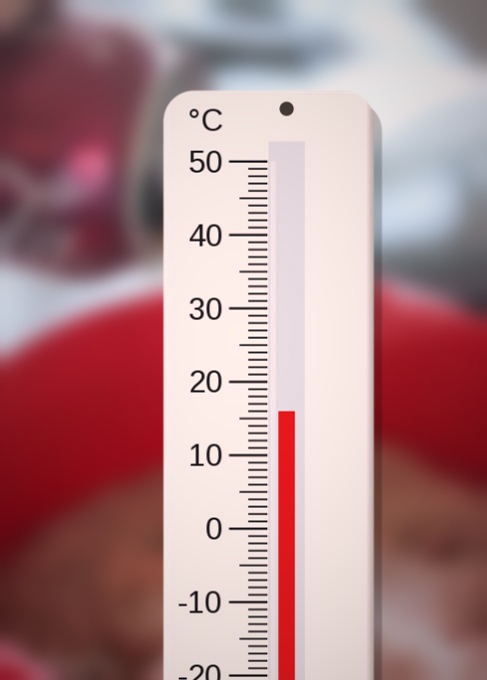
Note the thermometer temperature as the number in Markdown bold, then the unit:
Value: **16** °C
